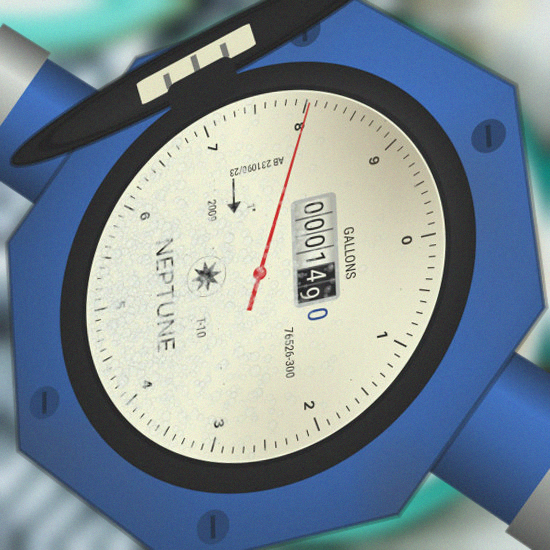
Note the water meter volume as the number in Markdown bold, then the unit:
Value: **1488.0** gal
